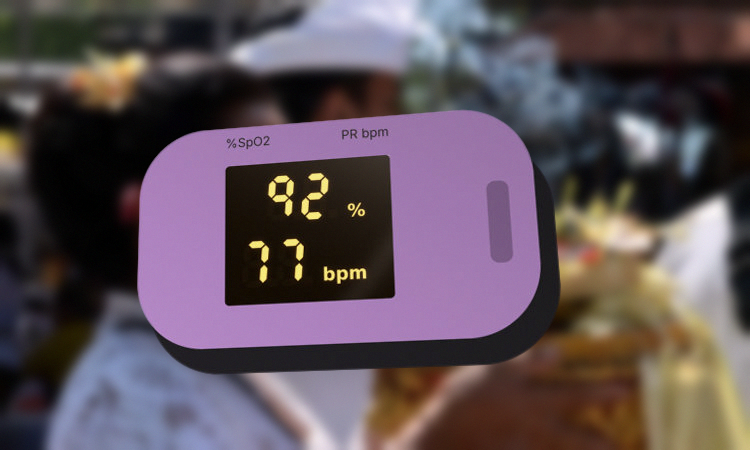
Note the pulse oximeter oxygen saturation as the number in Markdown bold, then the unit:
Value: **92** %
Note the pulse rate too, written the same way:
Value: **77** bpm
